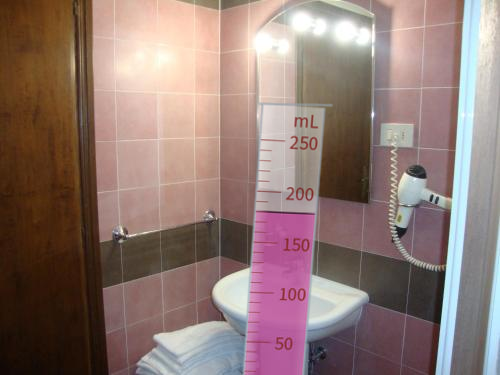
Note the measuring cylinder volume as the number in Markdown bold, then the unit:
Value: **180** mL
